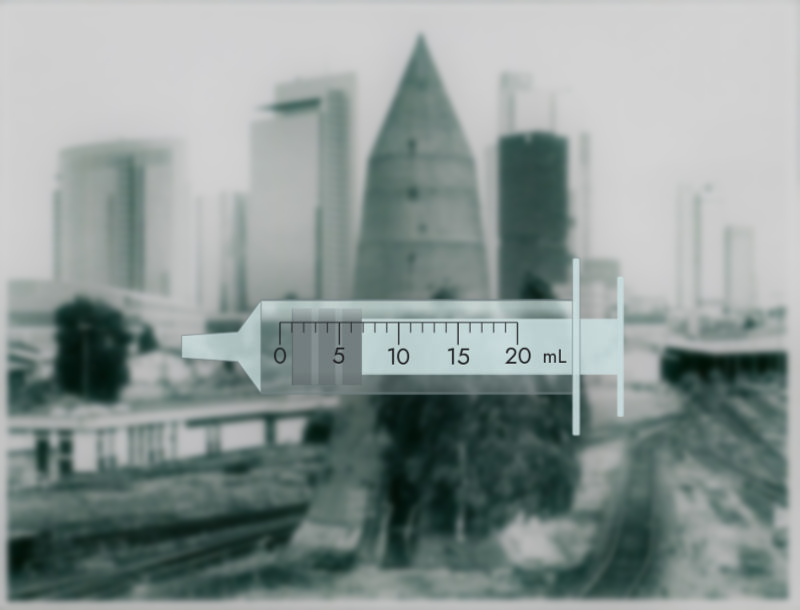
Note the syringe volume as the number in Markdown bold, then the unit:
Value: **1** mL
